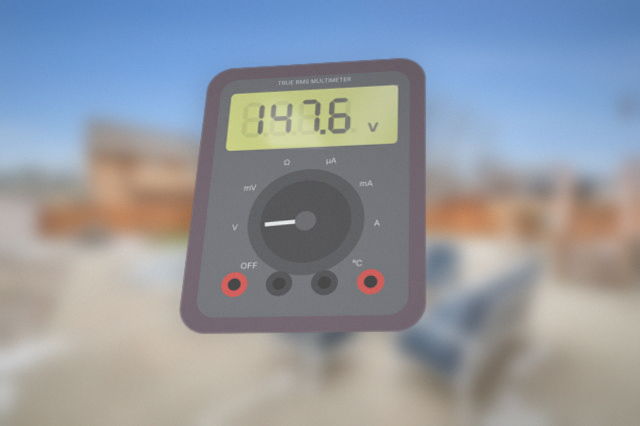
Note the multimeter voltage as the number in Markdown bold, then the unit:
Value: **147.6** V
